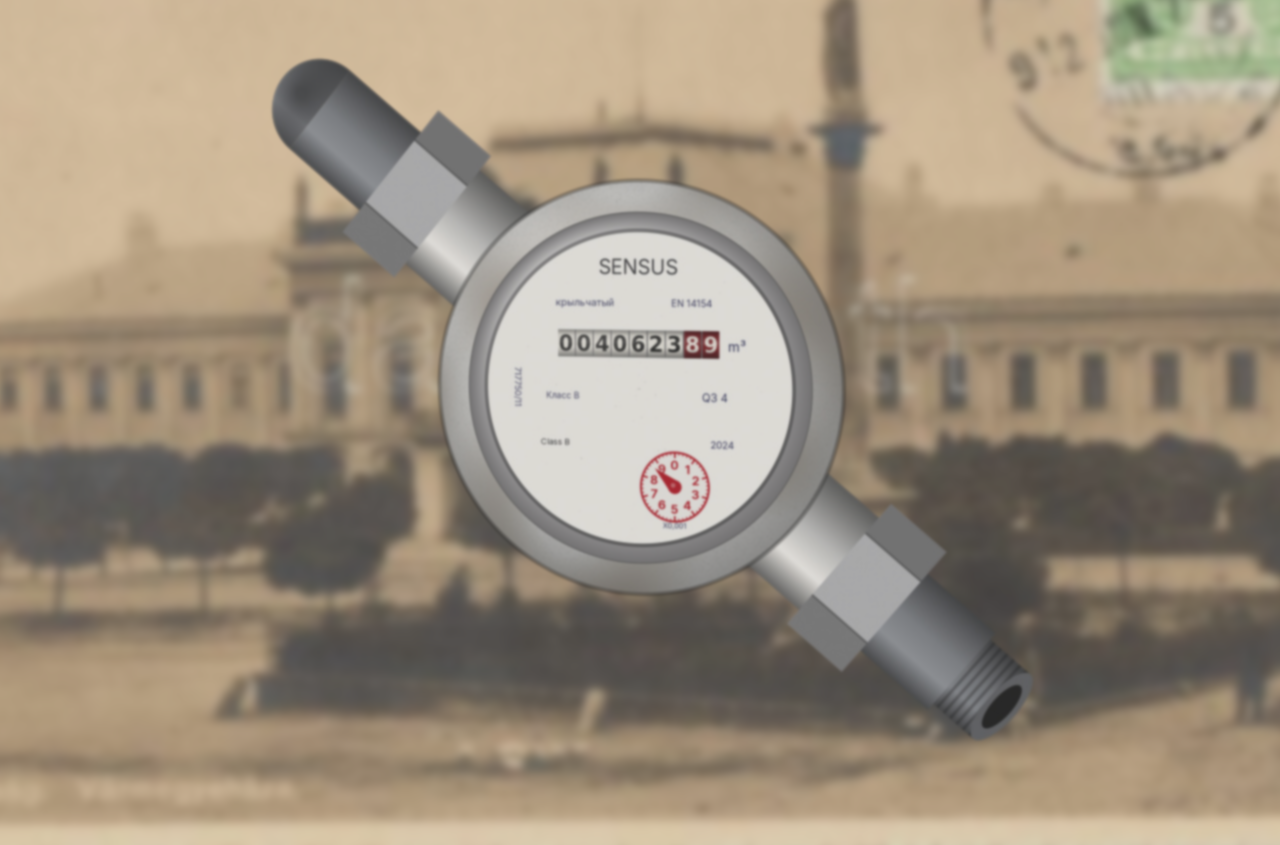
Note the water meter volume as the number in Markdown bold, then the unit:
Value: **40623.898** m³
